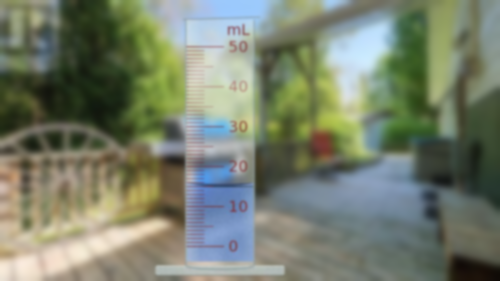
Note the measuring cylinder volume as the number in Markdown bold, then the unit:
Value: **15** mL
